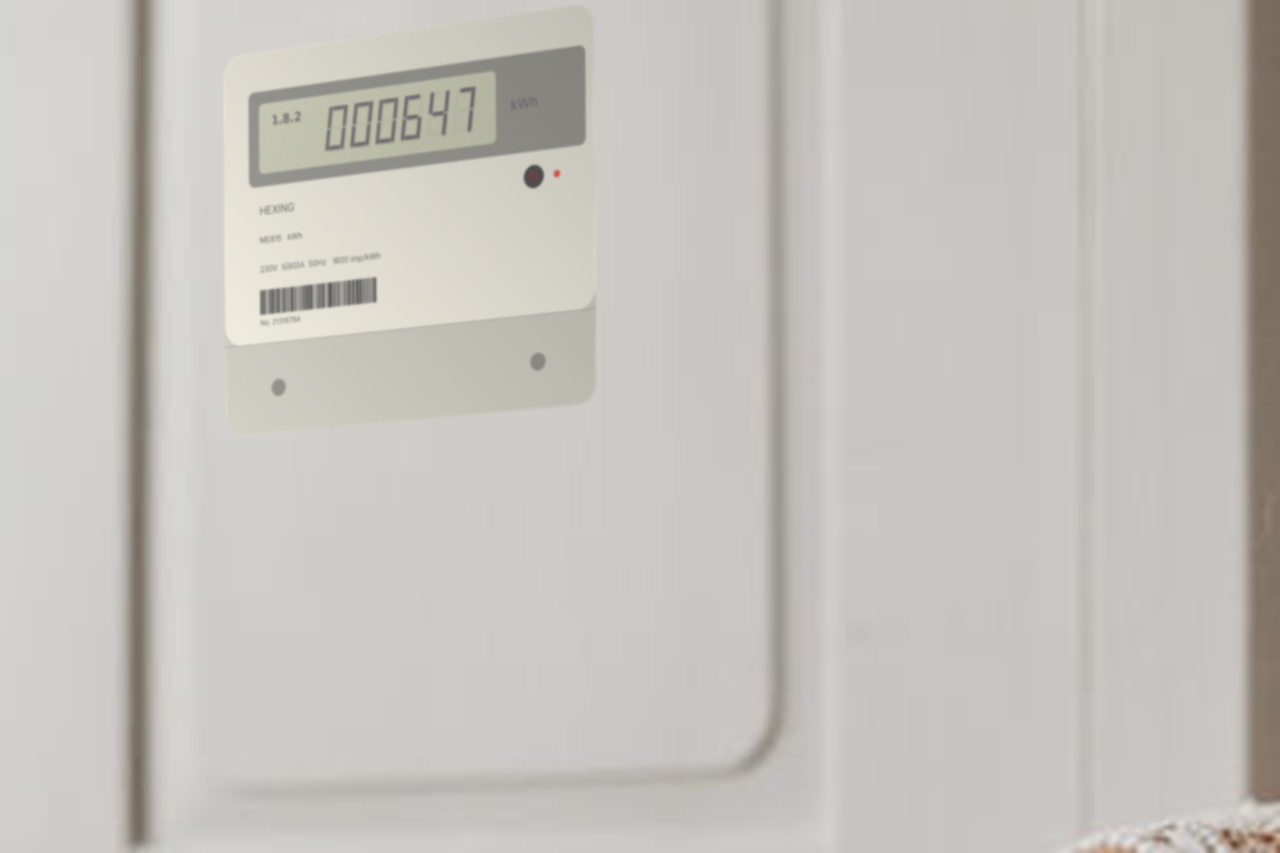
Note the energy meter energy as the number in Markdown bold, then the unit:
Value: **647** kWh
